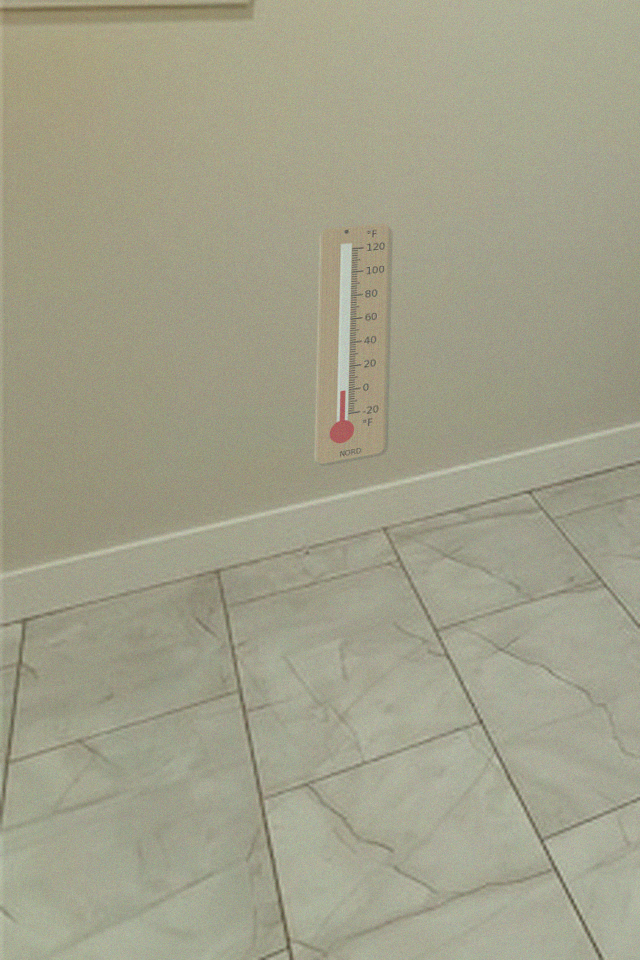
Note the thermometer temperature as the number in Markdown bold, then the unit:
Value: **0** °F
